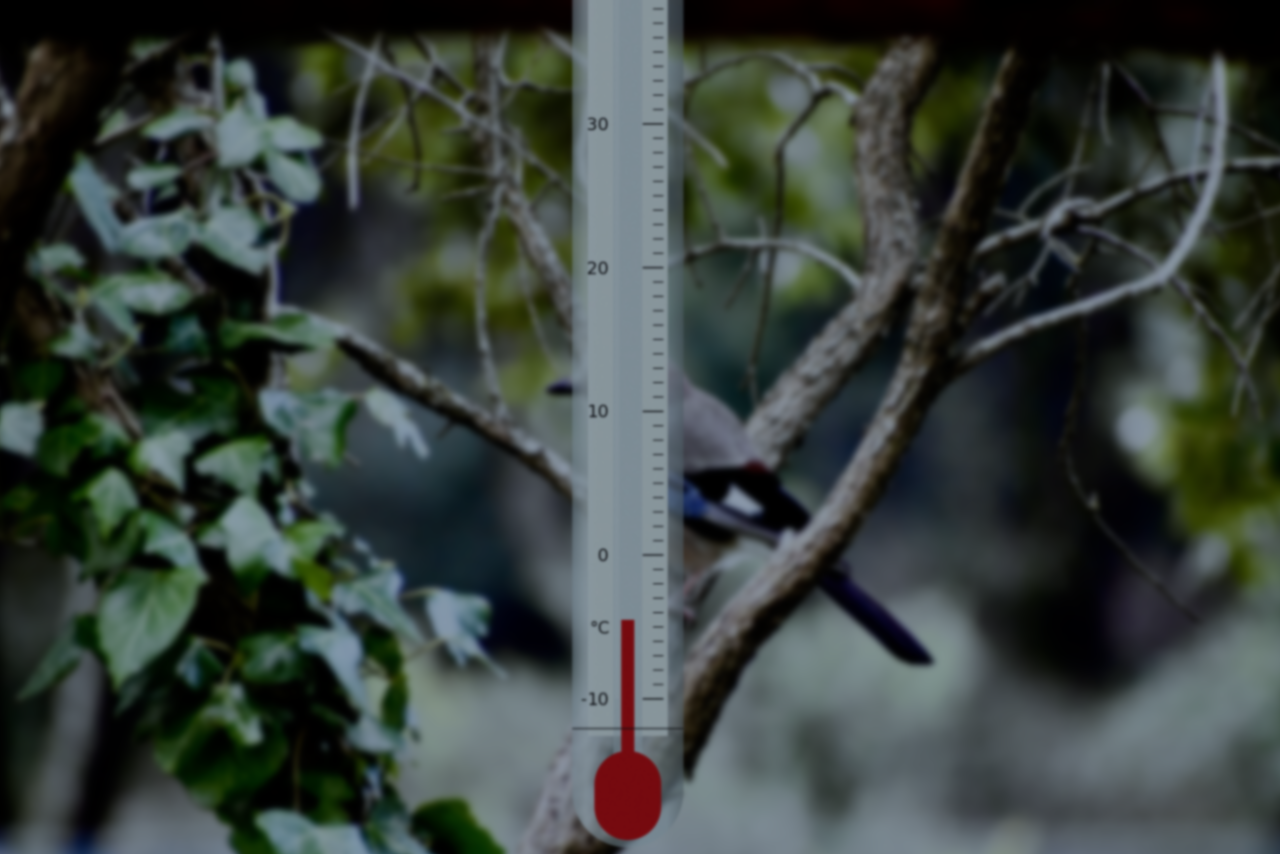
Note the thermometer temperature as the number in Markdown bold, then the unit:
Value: **-4.5** °C
